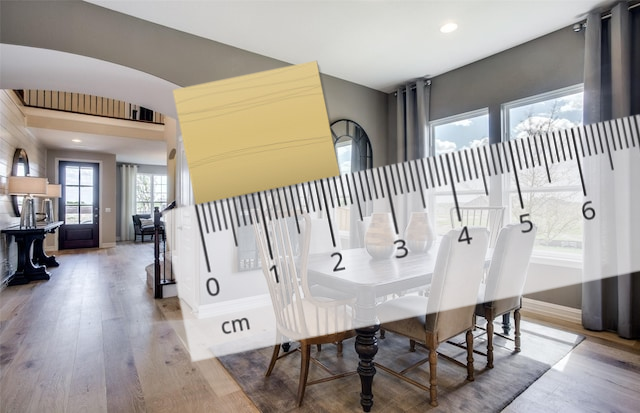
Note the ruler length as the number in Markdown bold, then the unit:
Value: **2.3** cm
